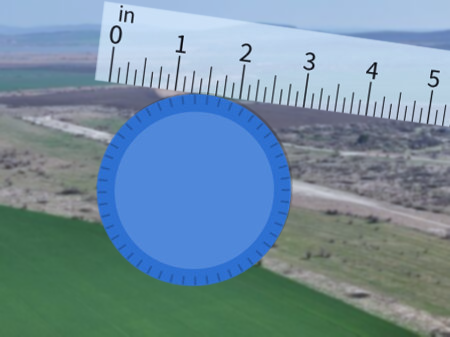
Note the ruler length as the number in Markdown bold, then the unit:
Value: **3** in
